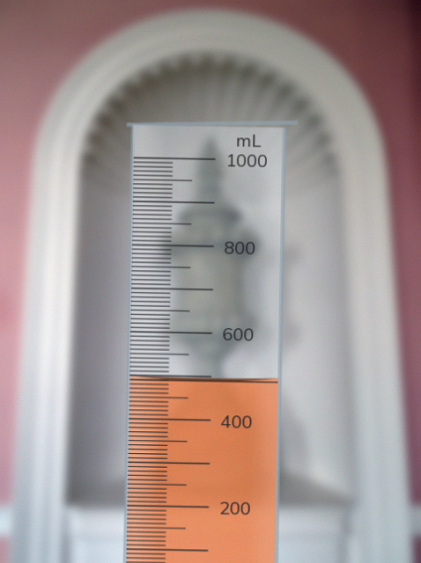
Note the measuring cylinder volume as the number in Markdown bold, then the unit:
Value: **490** mL
